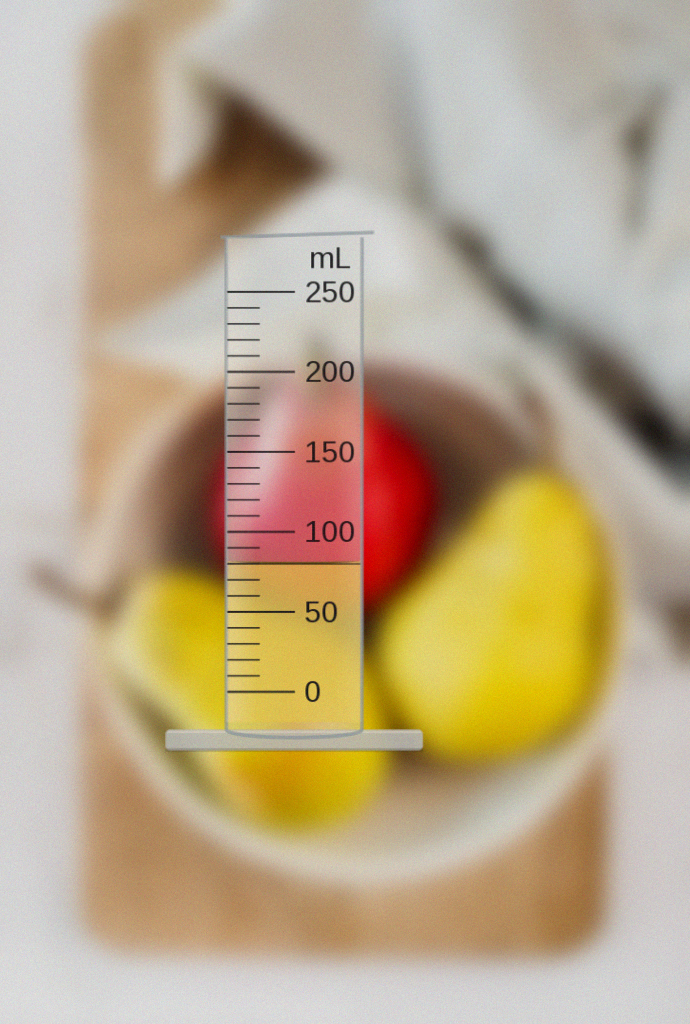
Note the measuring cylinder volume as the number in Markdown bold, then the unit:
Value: **80** mL
